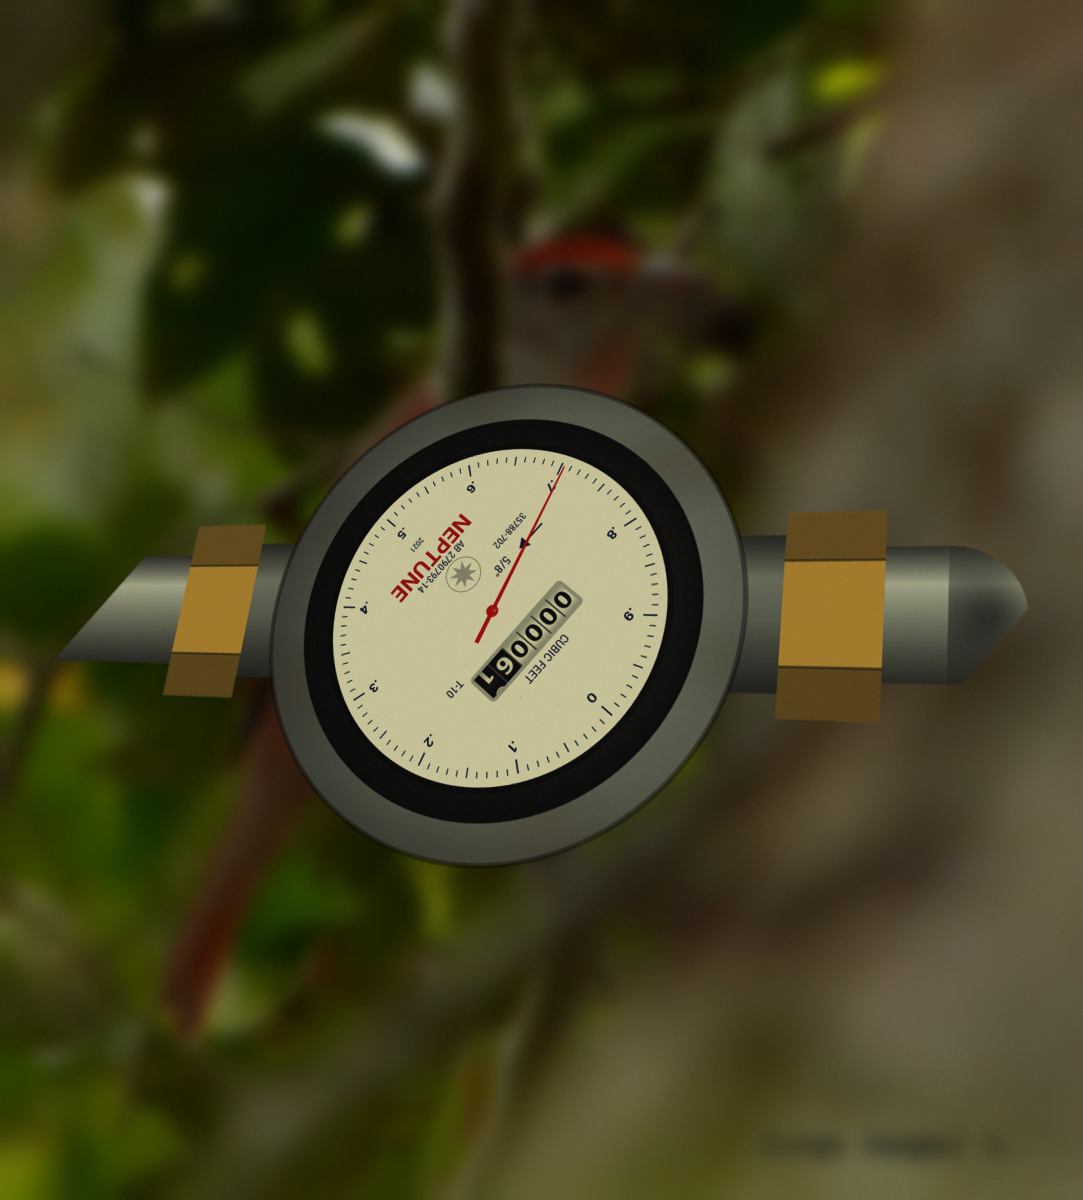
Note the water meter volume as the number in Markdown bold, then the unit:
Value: **60.70** ft³
